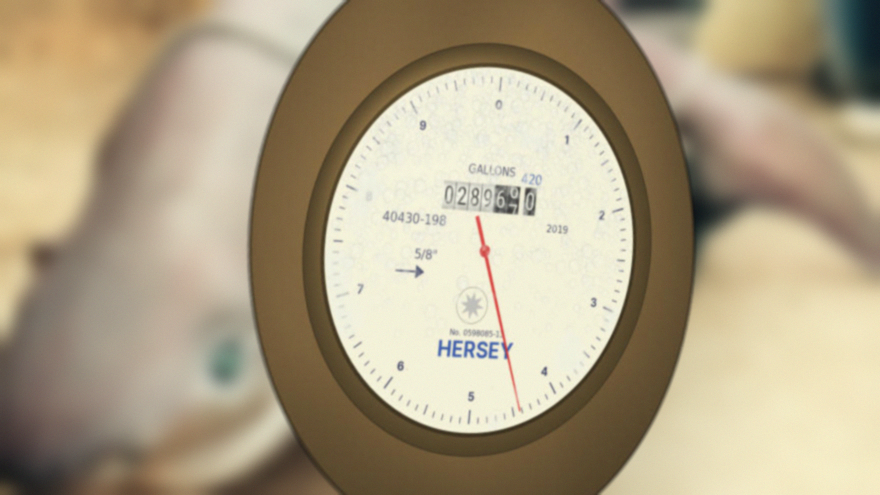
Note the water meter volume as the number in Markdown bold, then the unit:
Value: **289664.4** gal
